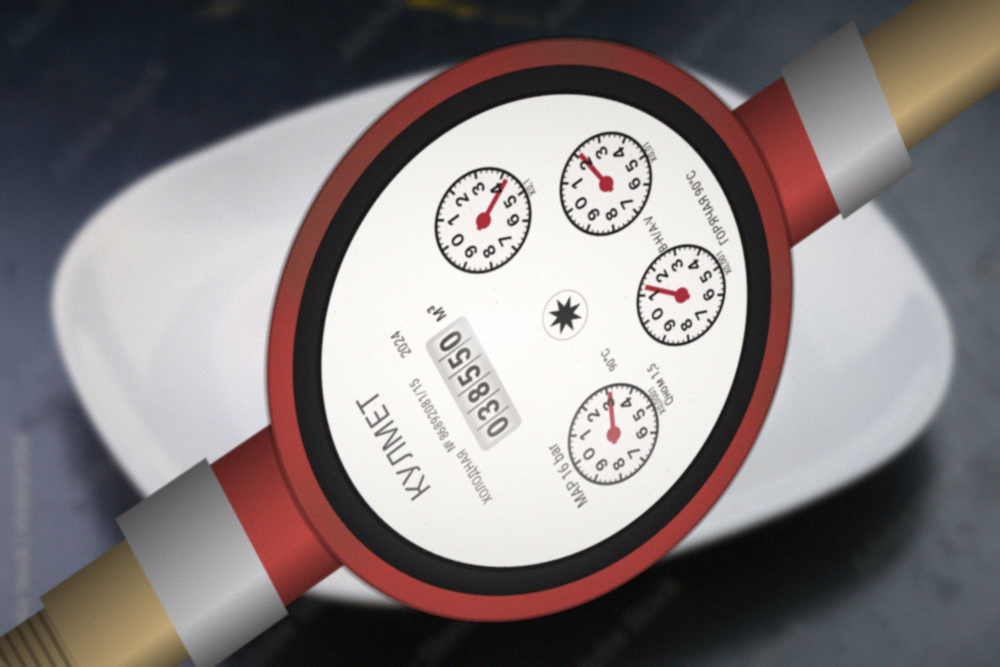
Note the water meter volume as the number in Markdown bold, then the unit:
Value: **38550.4213** m³
